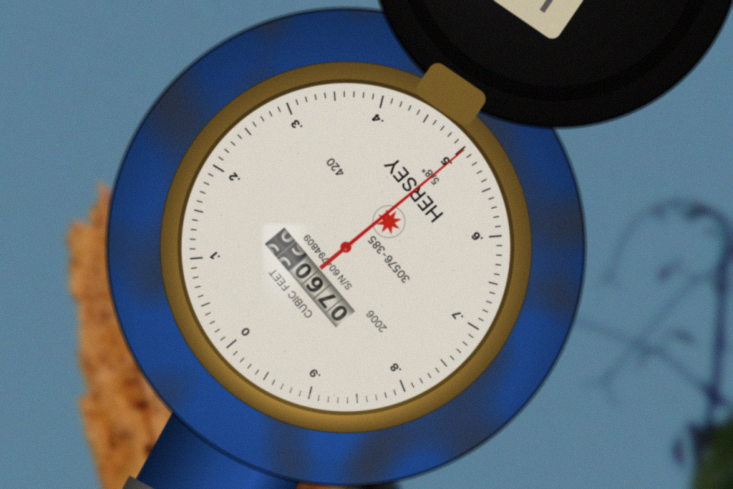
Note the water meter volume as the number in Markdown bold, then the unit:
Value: **76059.50** ft³
